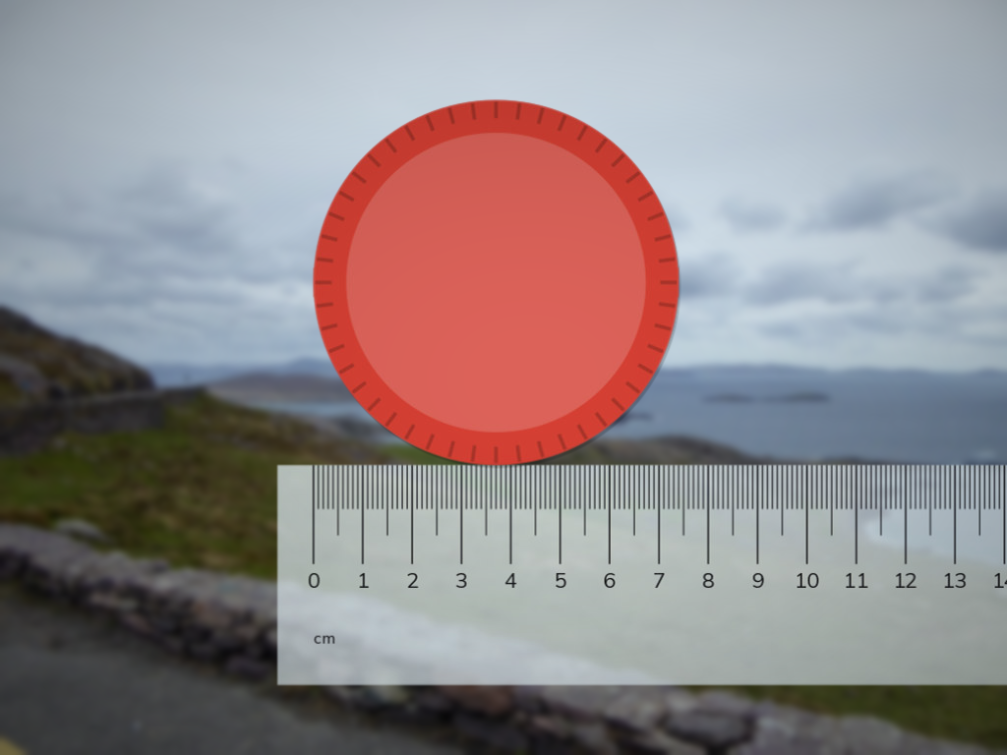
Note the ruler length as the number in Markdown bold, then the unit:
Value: **7.4** cm
